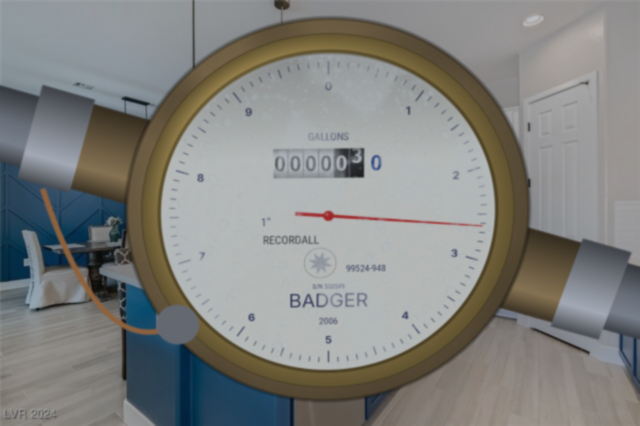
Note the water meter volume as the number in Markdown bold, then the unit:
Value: **32.6** gal
